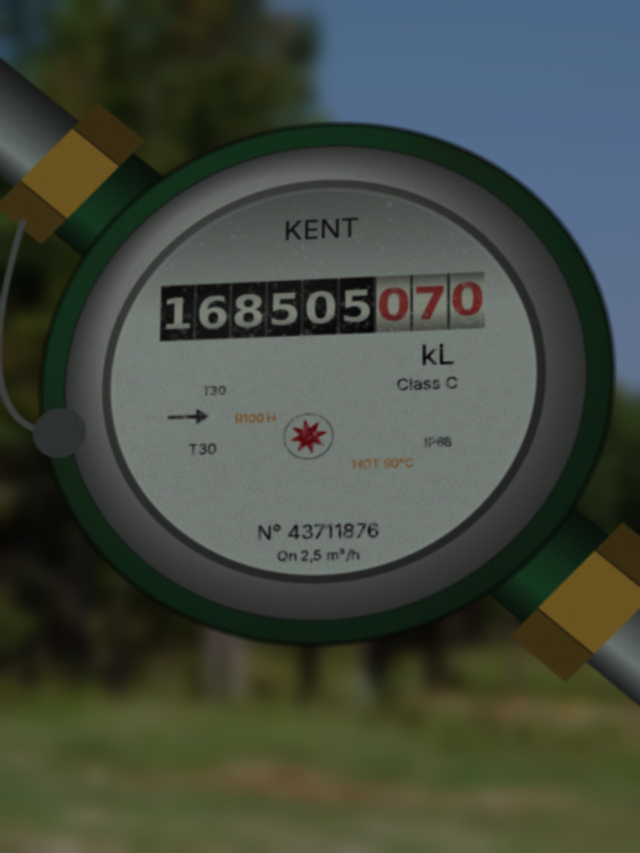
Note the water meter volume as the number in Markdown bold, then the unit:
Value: **168505.070** kL
